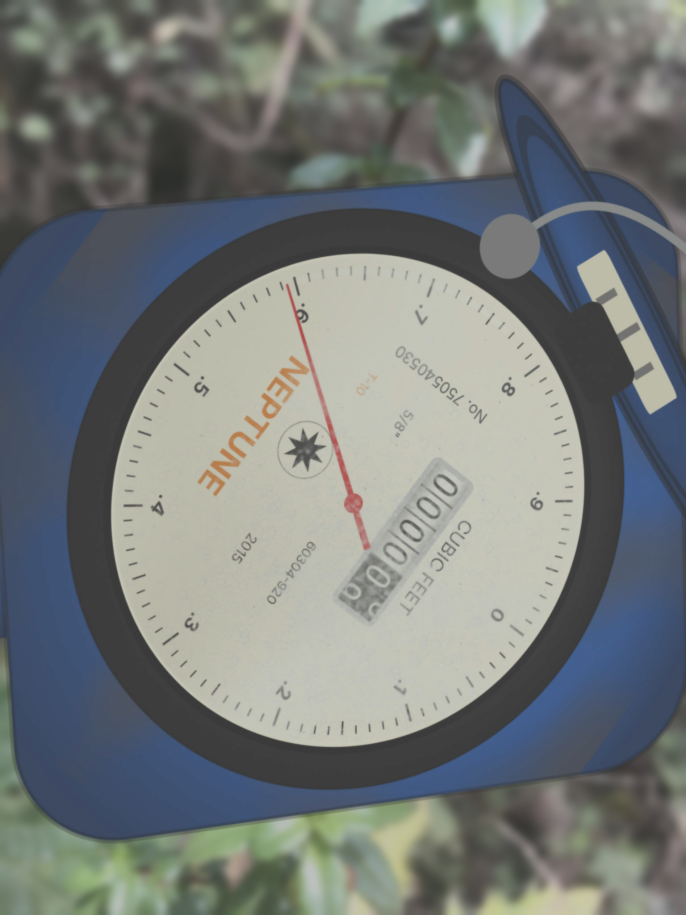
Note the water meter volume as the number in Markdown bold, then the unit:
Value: **8.59** ft³
